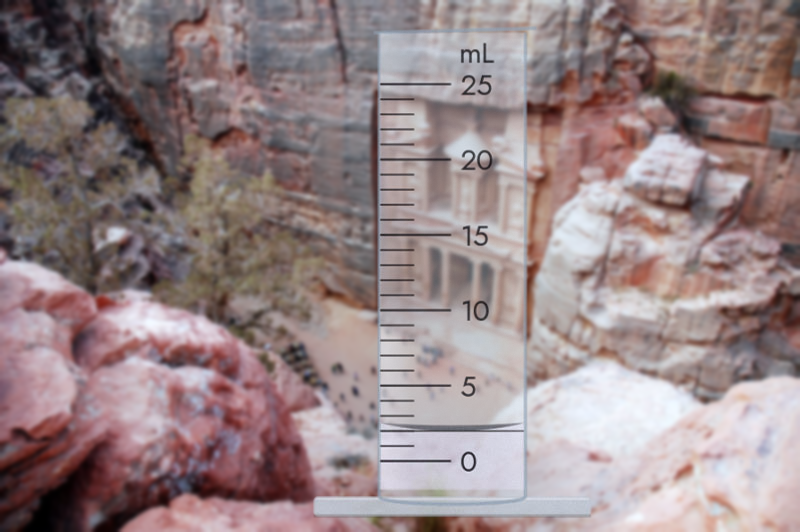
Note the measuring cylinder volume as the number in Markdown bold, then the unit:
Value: **2** mL
